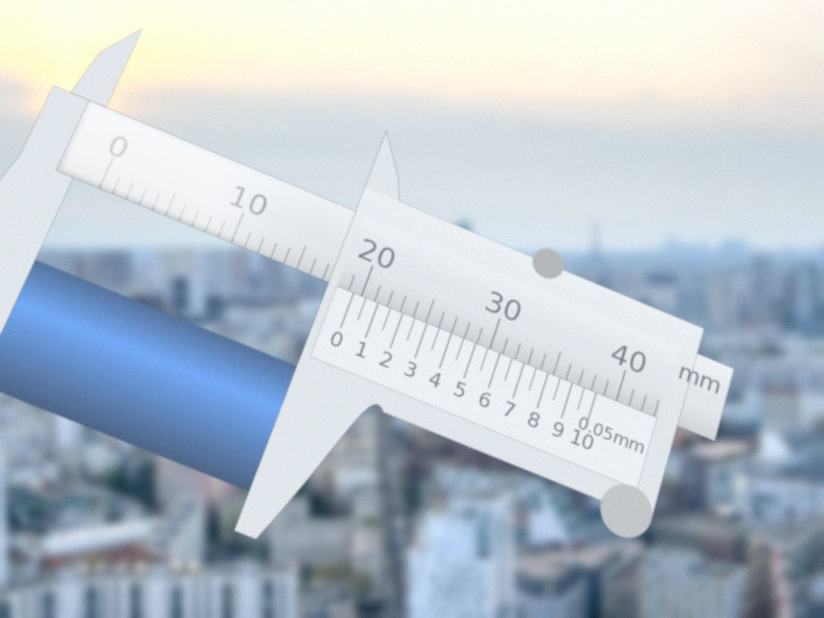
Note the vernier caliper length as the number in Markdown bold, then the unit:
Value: **19.4** mm
